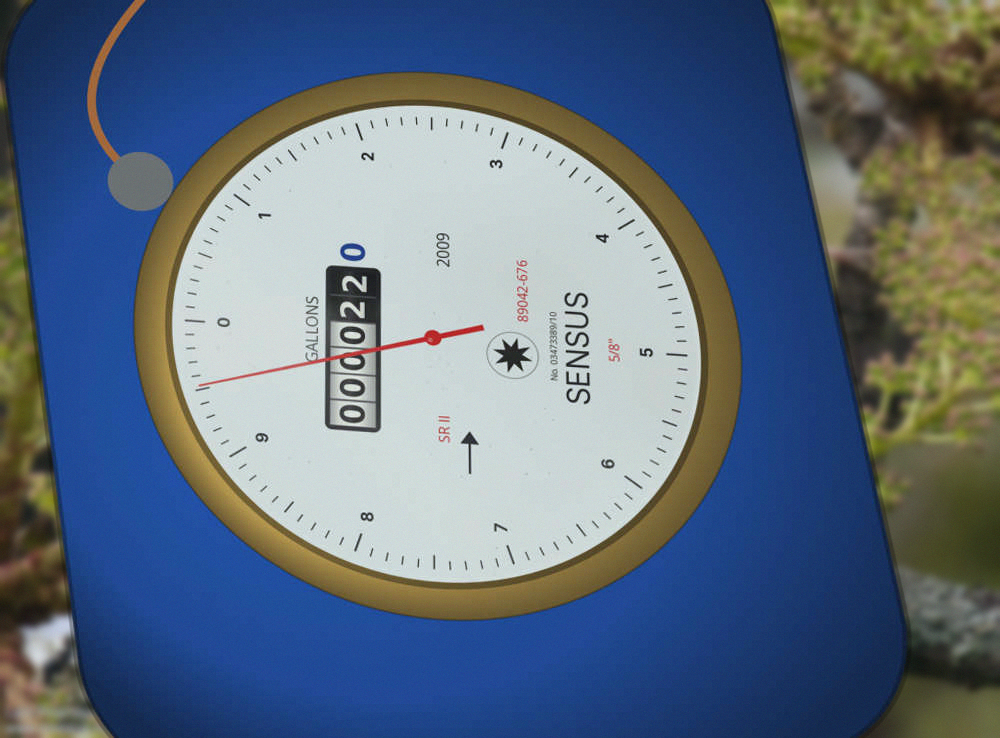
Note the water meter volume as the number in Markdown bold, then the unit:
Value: **219.5** gal
